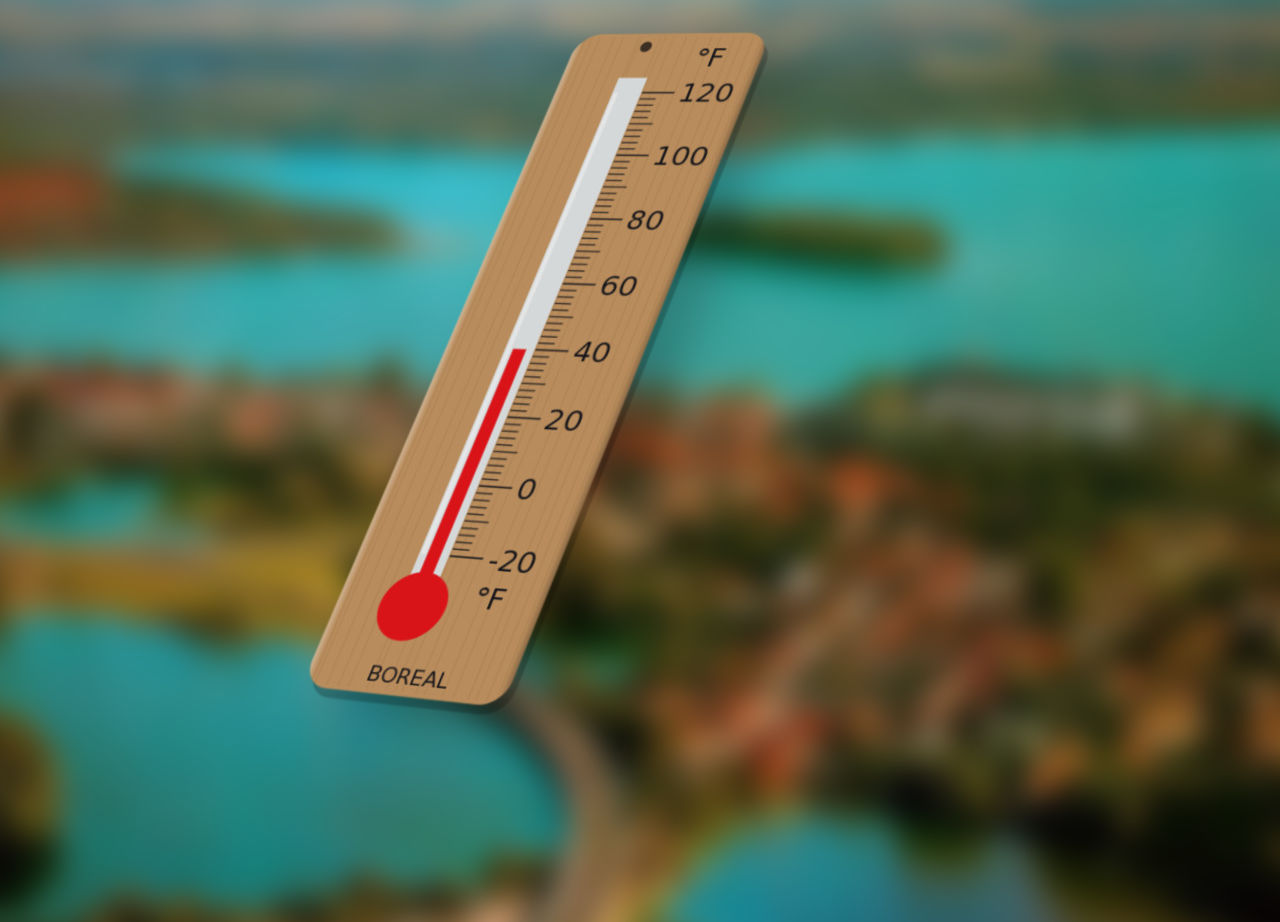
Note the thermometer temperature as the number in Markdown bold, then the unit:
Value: **40** °F
